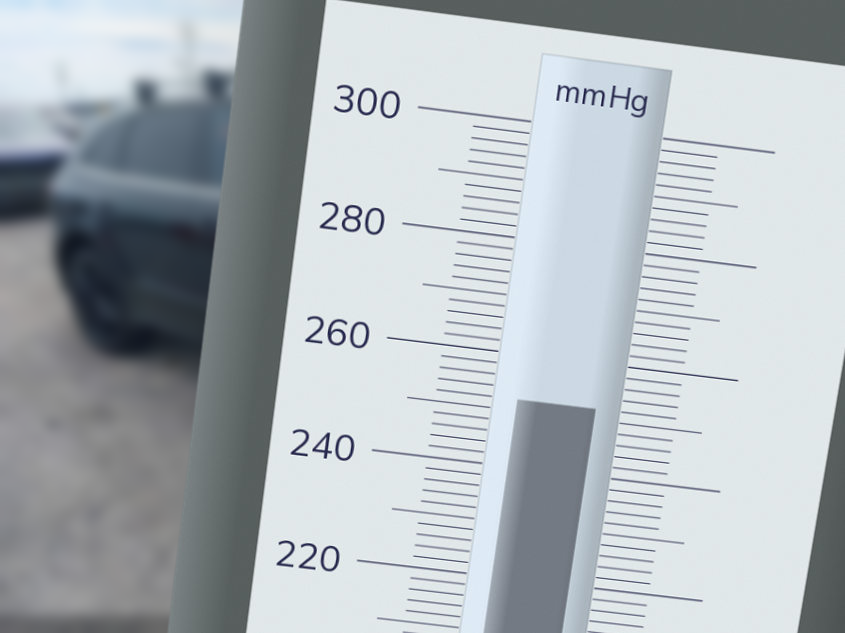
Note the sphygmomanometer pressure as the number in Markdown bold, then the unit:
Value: **252** mmHg
